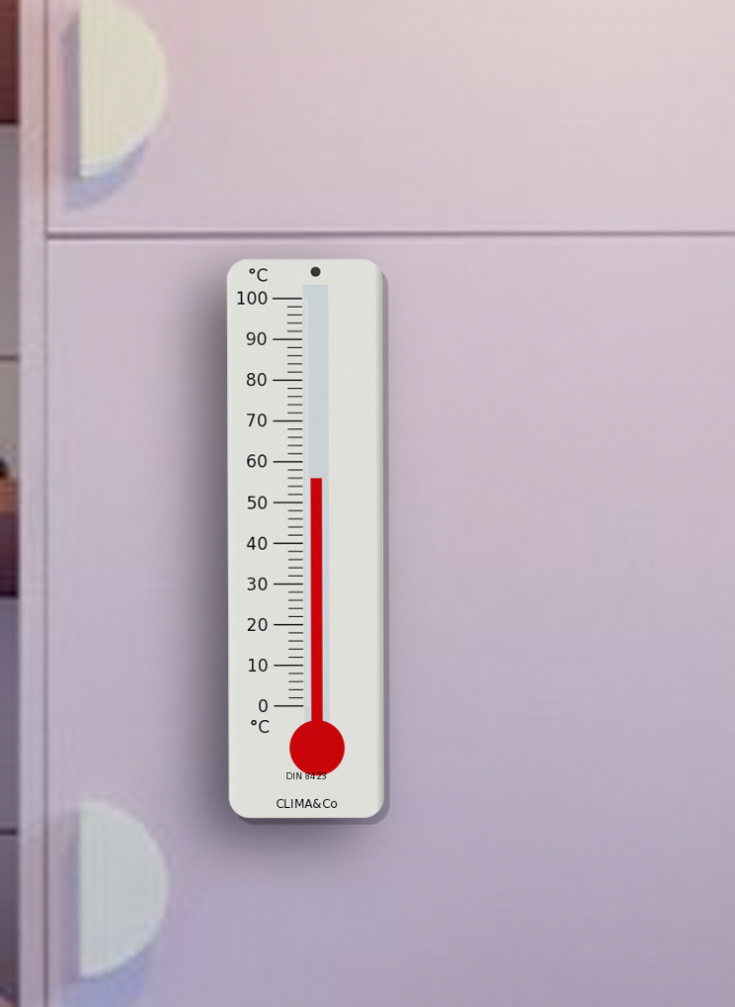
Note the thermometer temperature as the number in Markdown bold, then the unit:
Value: **56** °C
